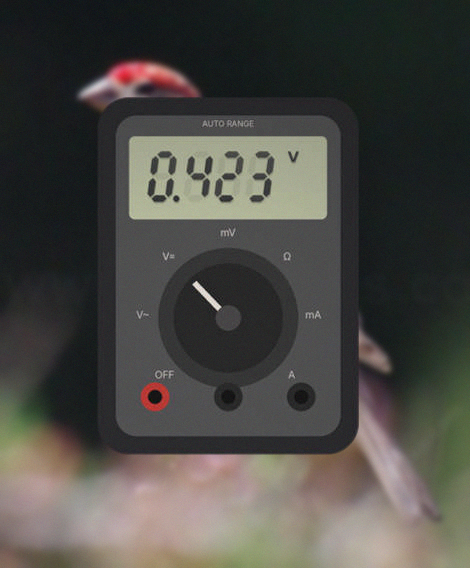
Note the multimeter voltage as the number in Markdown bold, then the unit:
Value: **0.423** V
